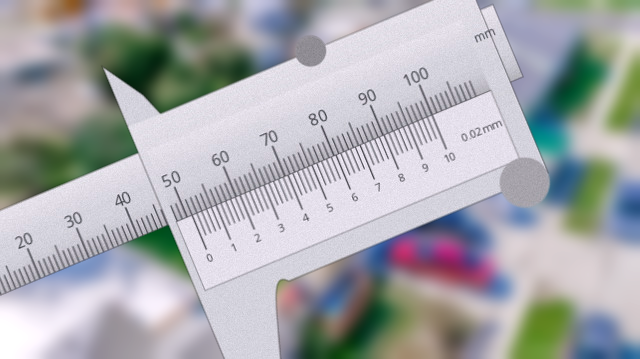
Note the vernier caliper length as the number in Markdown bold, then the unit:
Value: **51.0** mm
